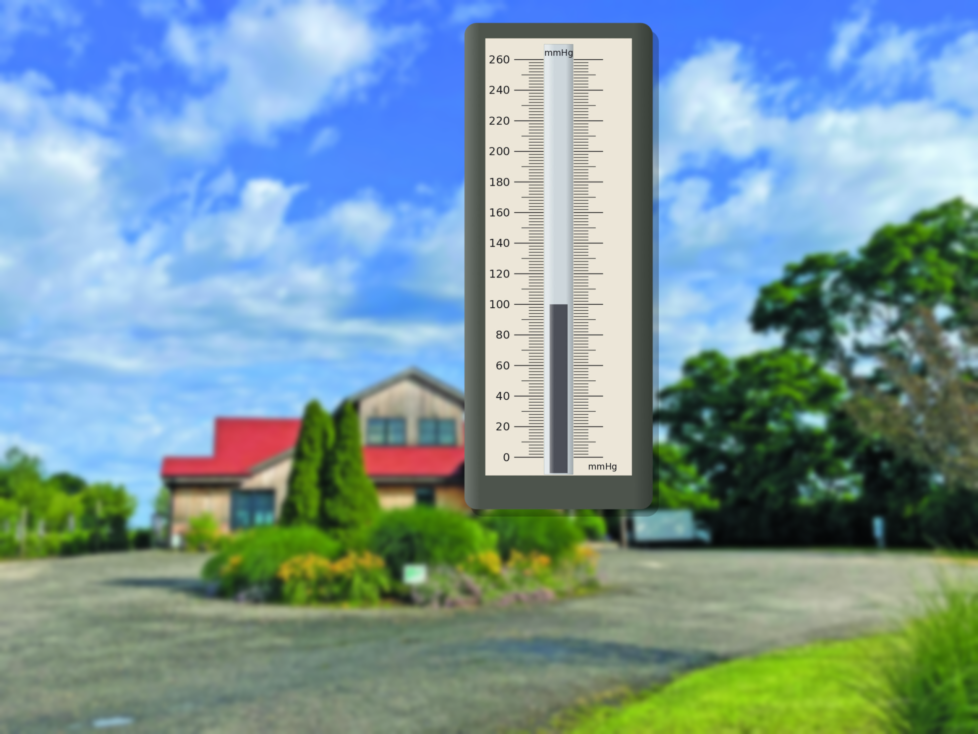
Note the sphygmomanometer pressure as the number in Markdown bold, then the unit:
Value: **100** mmHg
